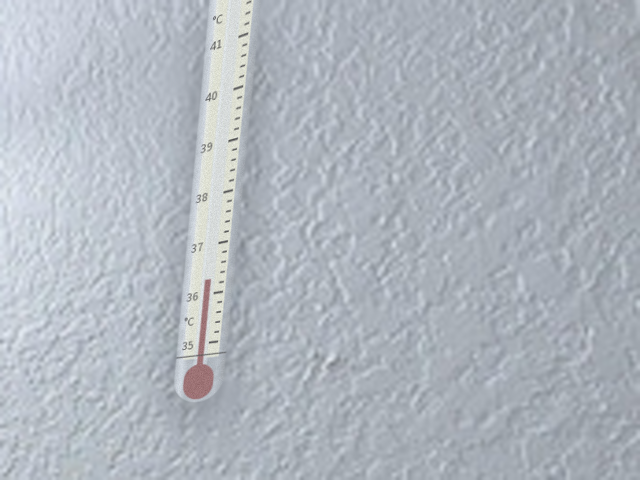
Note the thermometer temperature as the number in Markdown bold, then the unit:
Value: **36.3** °C
